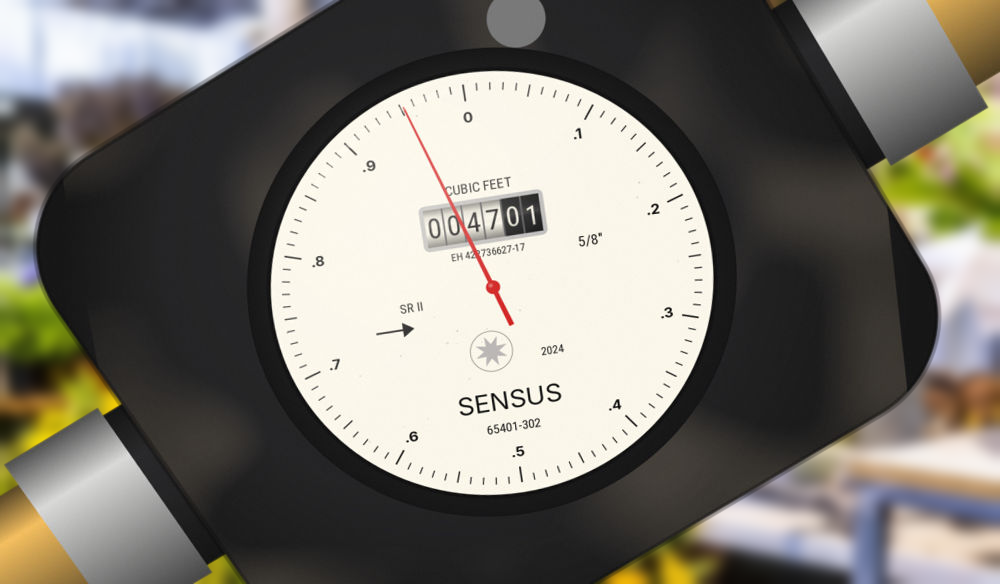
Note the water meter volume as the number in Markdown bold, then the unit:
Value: **4700.95** ft³
